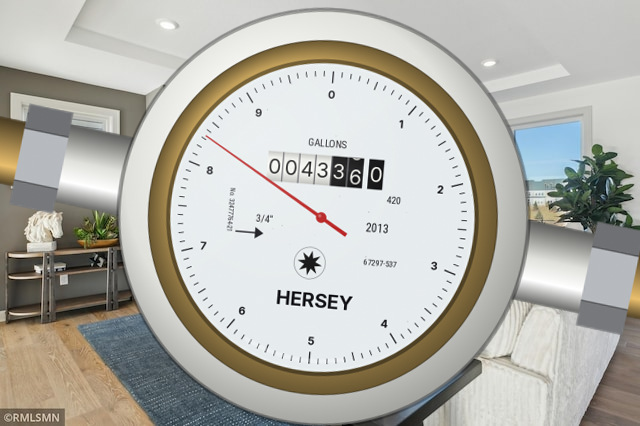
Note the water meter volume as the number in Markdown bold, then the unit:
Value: **43358.3** gal
